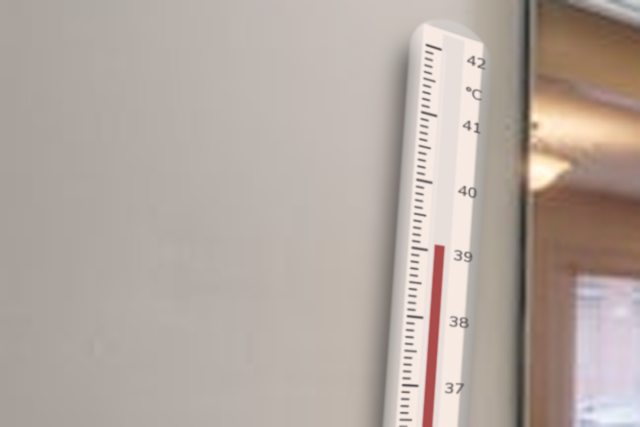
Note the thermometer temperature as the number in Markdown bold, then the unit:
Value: **39.1** °C
